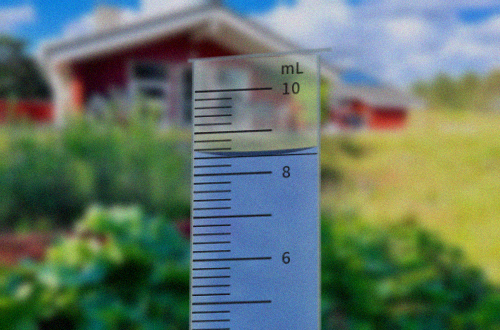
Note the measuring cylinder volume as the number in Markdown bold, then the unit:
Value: **8.4** mL
